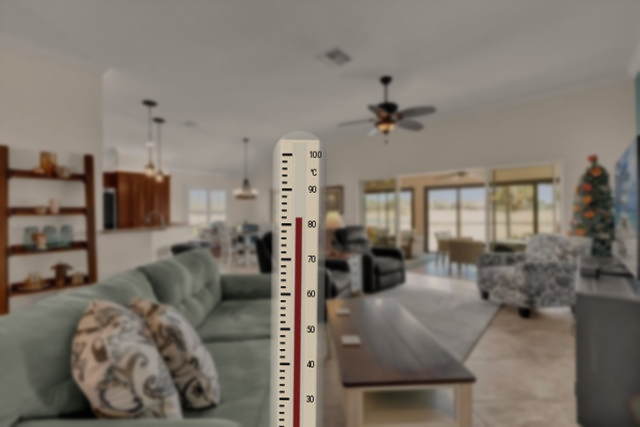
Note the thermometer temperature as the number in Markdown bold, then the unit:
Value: **82** °C
